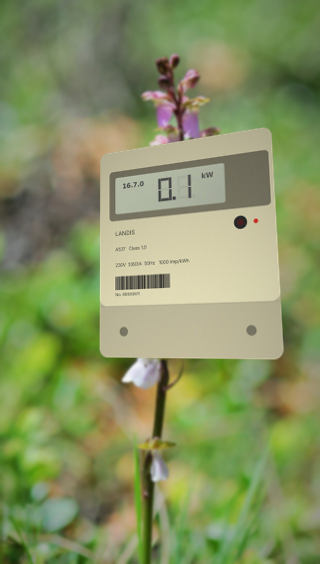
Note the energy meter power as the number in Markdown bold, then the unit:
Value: **0.1** kW
